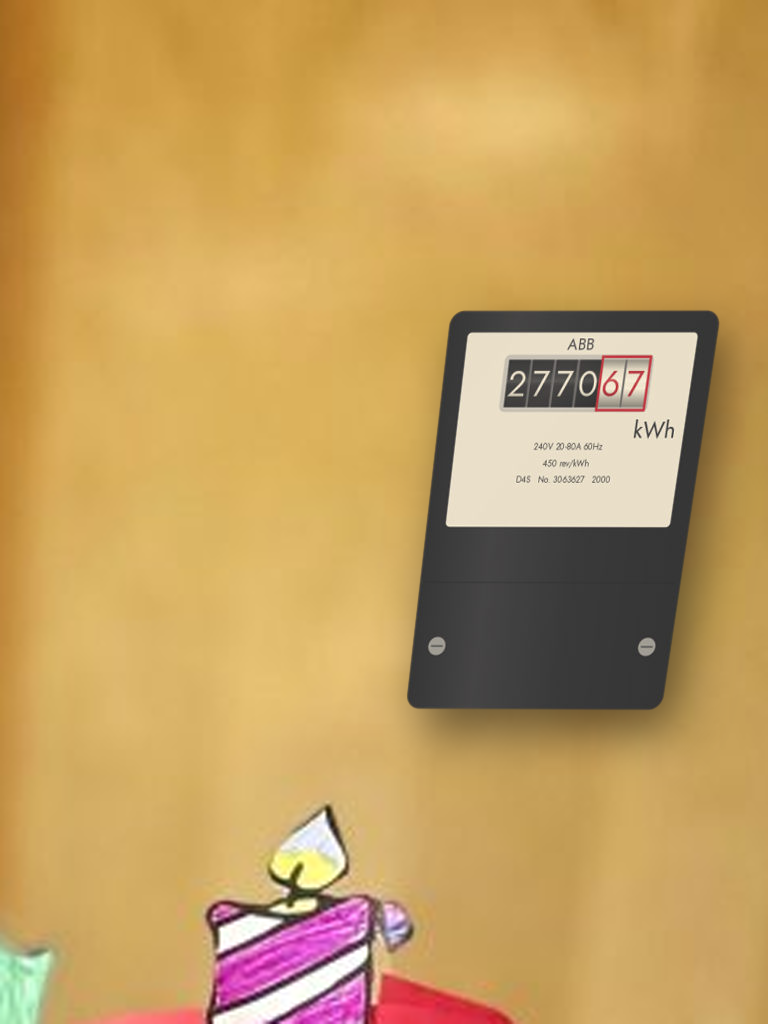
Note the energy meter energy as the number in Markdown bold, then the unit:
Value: **2770.67** kWh
